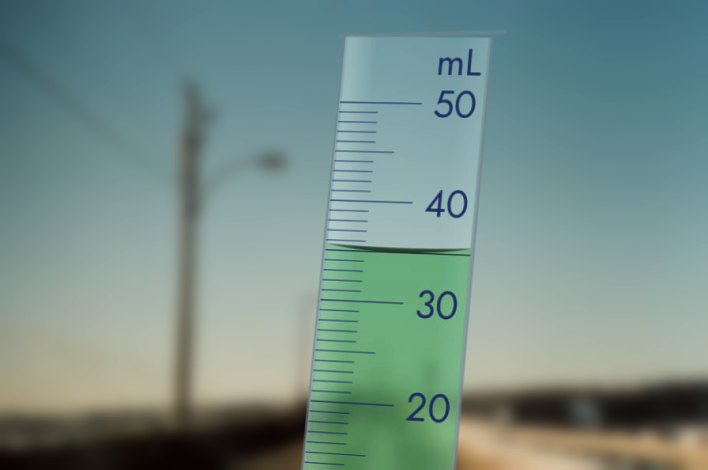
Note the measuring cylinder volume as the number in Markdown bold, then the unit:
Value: **35** mL
